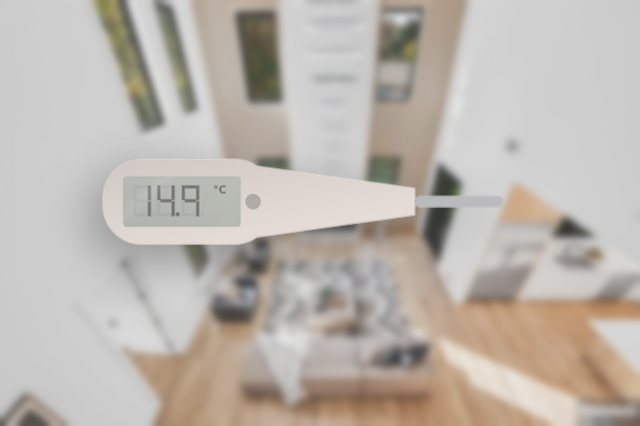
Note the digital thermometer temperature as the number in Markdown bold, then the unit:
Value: **14.9** °C
